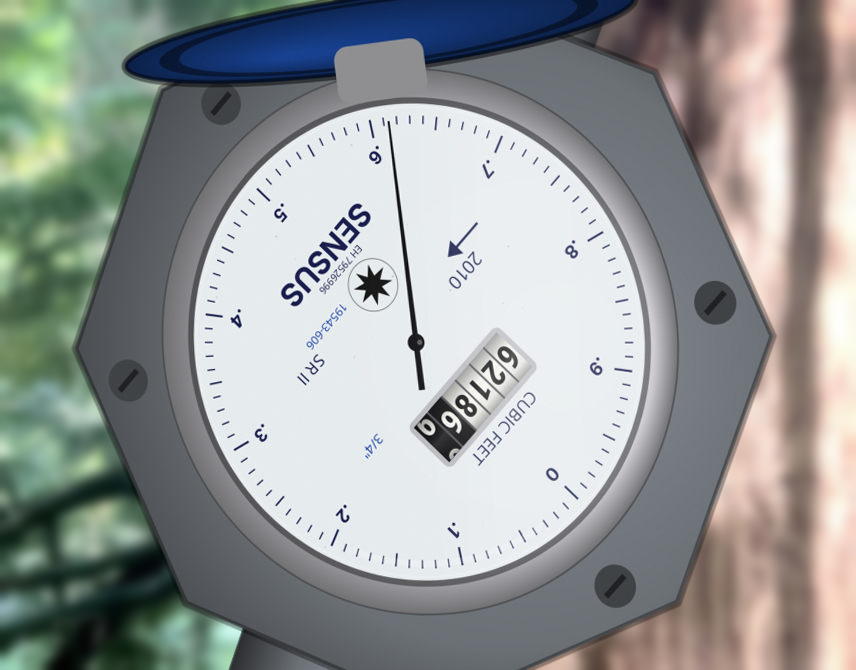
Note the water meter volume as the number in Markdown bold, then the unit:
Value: **621868.61** ft³
